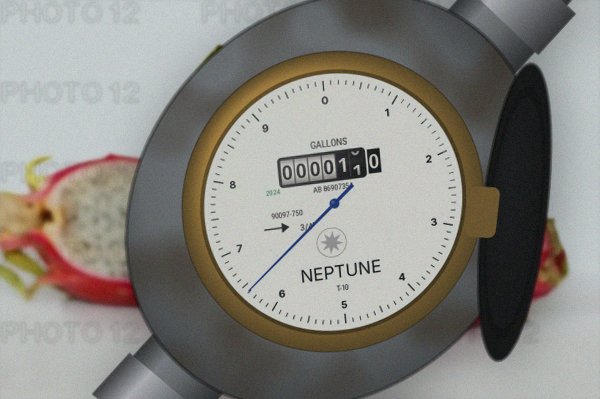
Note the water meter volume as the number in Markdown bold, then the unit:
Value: **106.4** gal
